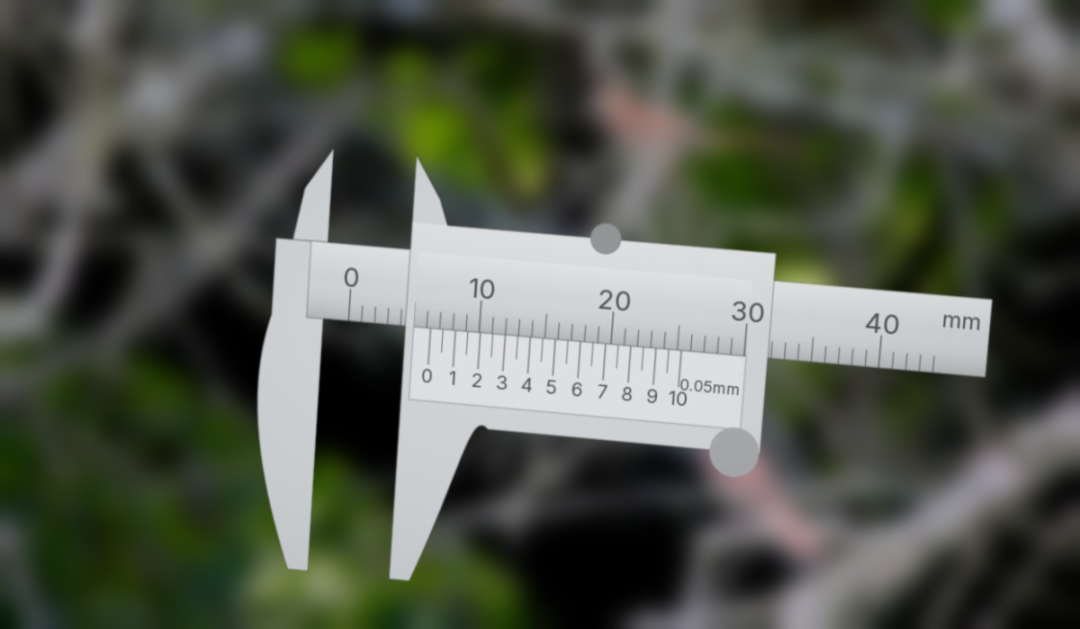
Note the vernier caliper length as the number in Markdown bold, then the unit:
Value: **6.3** mm
